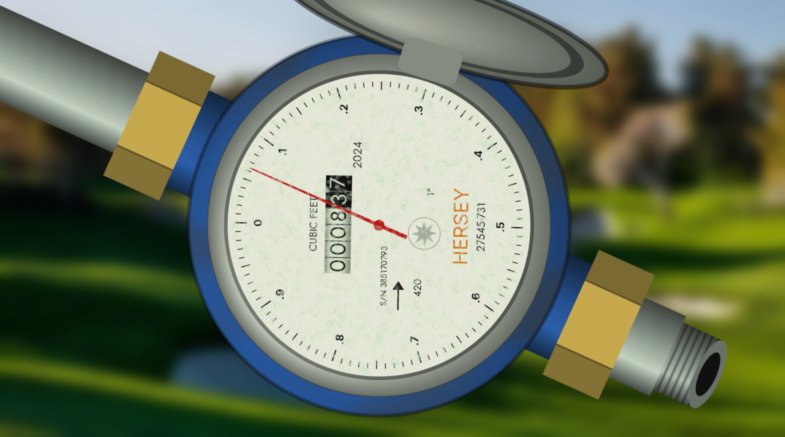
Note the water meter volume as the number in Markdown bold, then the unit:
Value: **837.06** ft³
